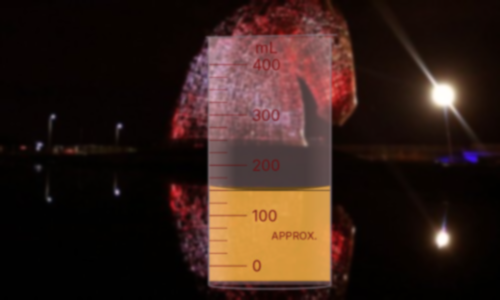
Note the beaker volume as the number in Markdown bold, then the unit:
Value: **150** mL
